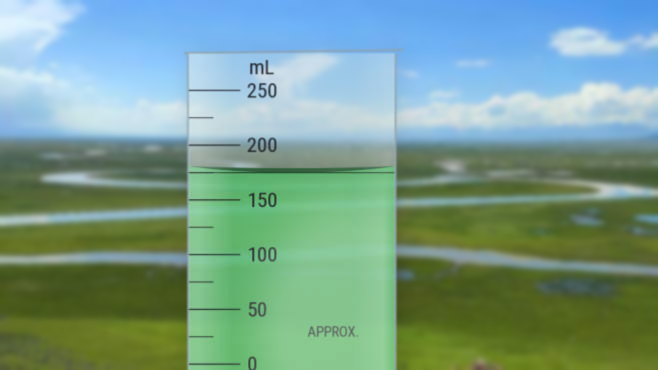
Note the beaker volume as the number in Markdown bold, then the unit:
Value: **175** mL
